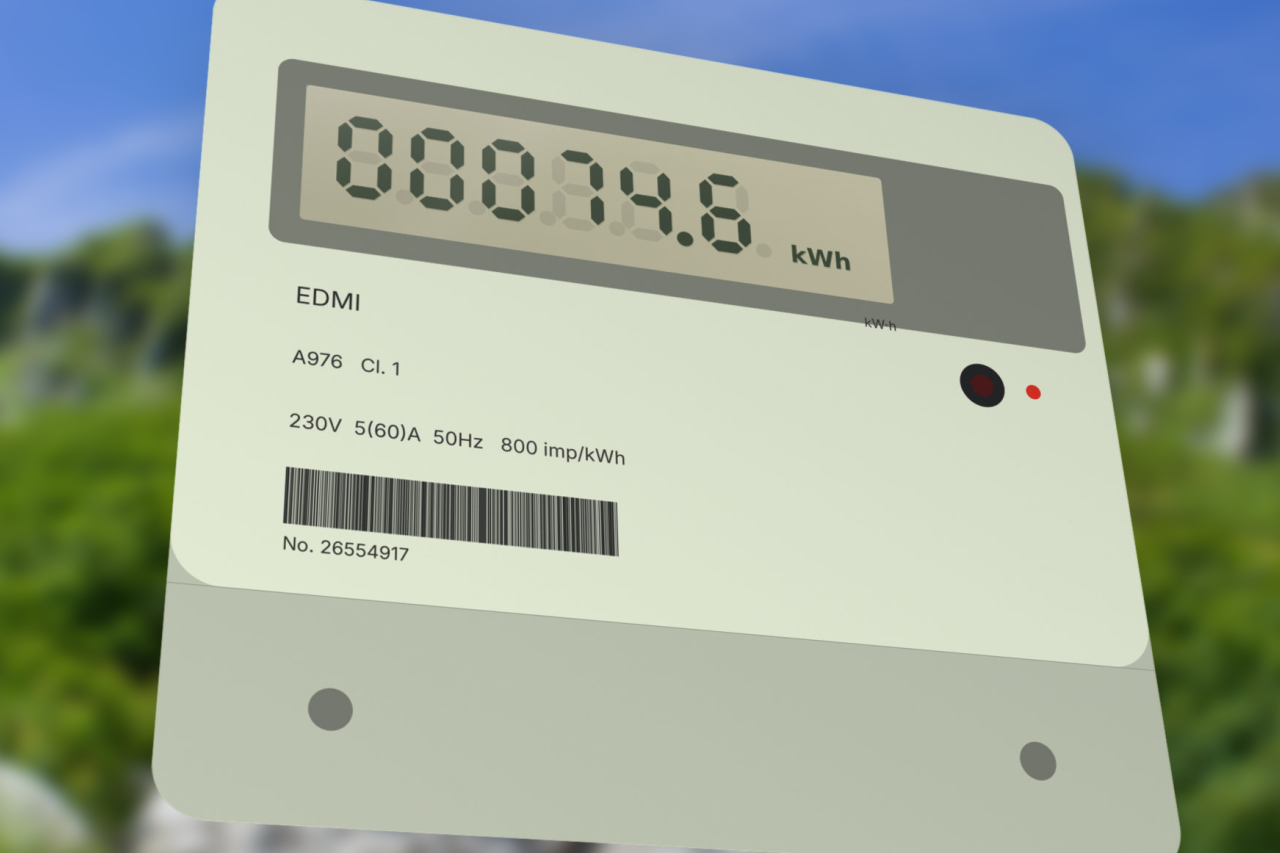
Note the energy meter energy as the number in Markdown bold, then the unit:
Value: **74.6** kWh
